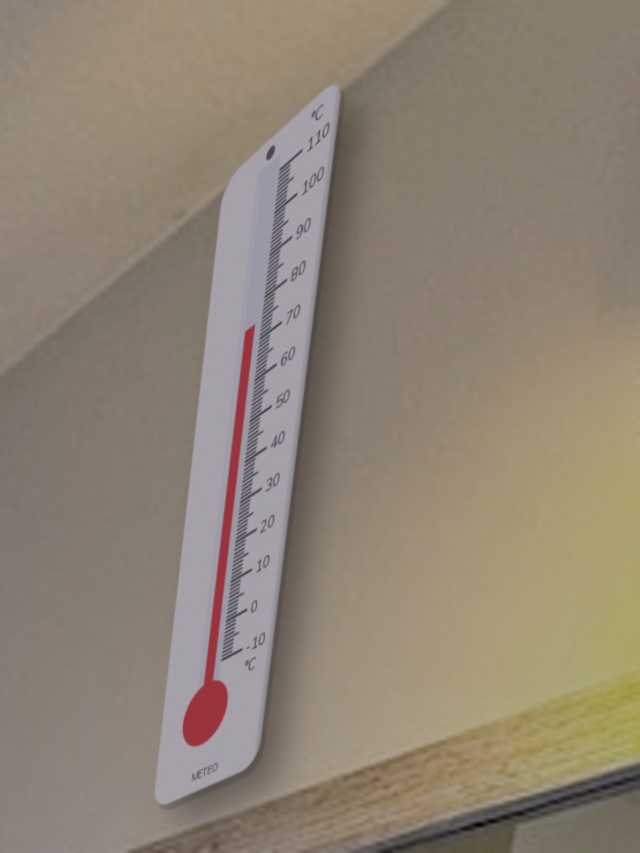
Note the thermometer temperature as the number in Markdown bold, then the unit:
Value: **75** °C
